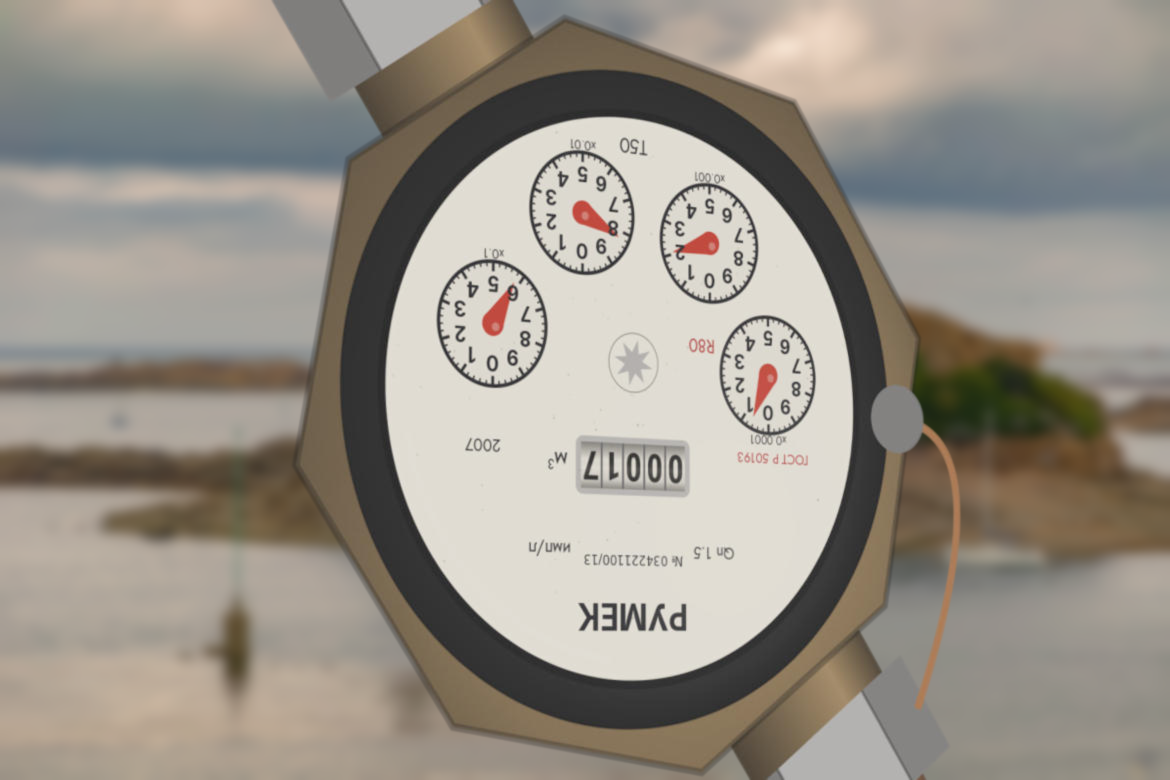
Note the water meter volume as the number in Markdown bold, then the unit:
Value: **17.5820** m³
